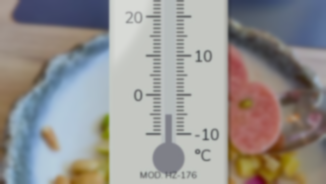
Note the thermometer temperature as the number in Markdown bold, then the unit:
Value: **-5** °C
